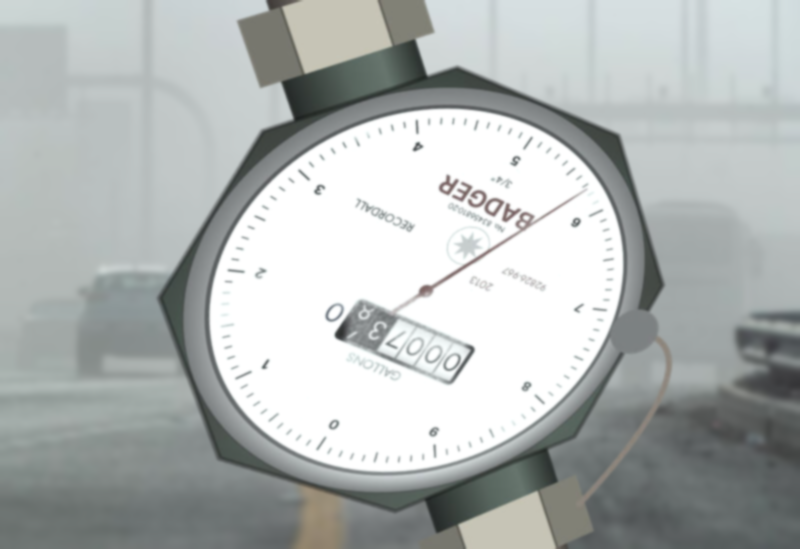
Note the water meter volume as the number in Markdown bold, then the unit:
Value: **7375.7** gal
